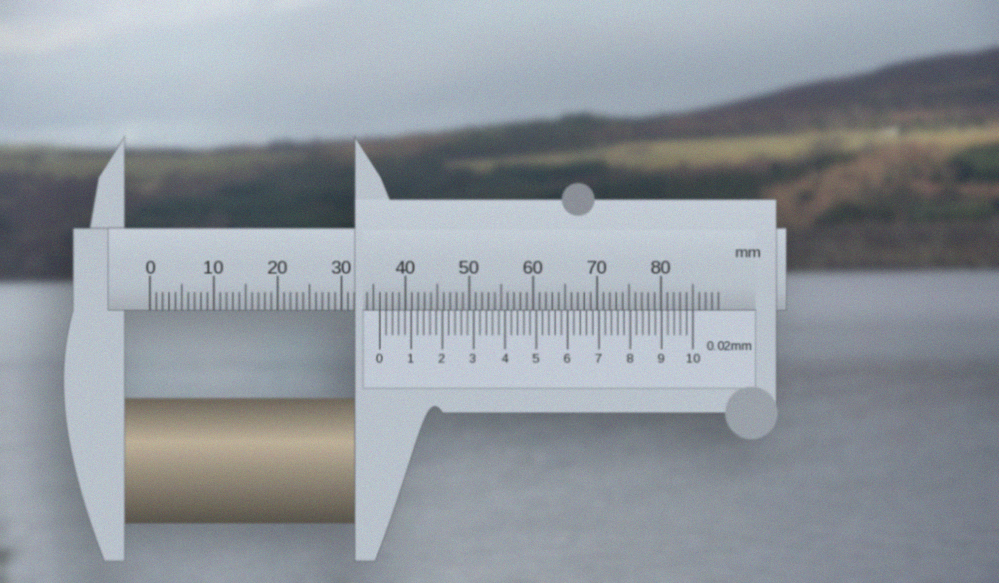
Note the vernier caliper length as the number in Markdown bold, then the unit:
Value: **36.0** mm
